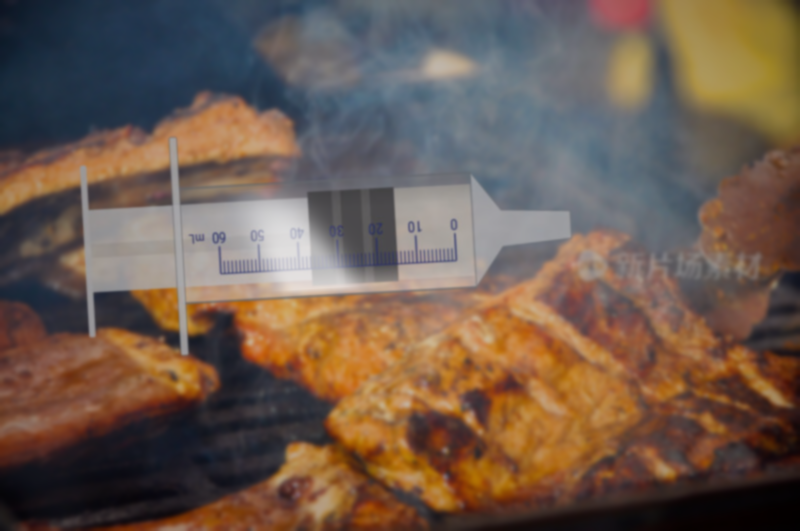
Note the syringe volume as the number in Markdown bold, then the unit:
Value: **15** mL
